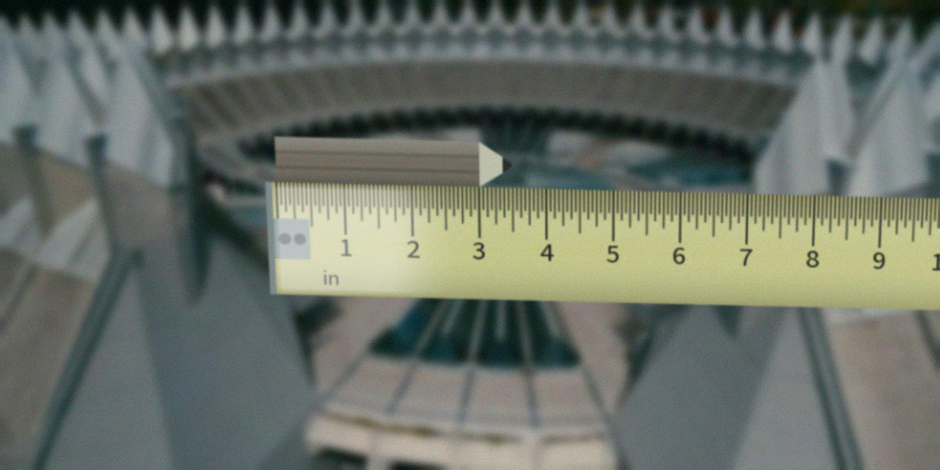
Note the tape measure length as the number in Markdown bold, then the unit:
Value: **3.5** in
